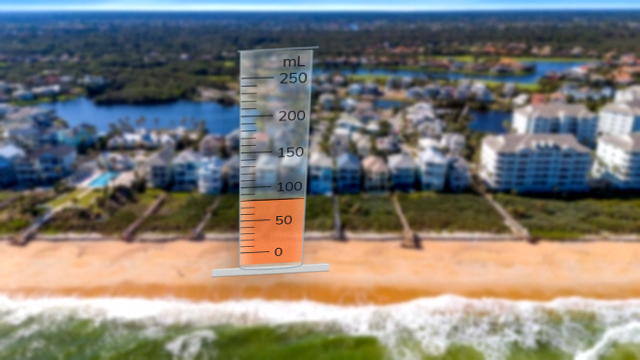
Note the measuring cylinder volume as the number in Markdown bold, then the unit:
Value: **80** mL
